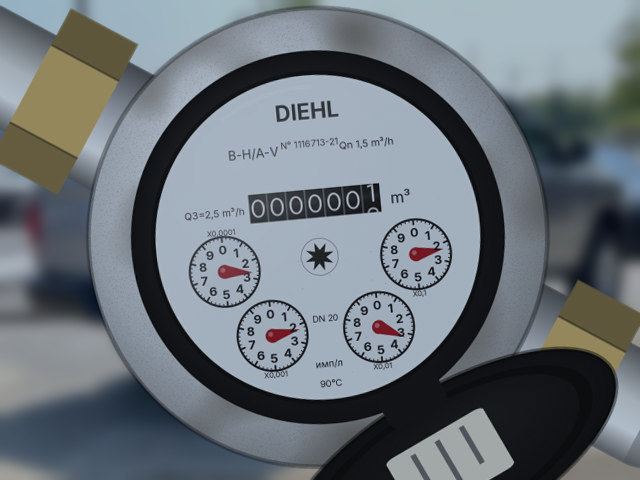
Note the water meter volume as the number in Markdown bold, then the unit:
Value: **1.2322** m³
